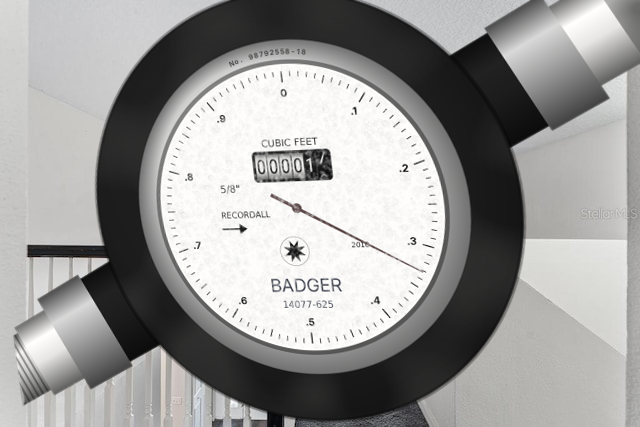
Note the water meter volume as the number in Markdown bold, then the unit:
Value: **17.33** ft³
